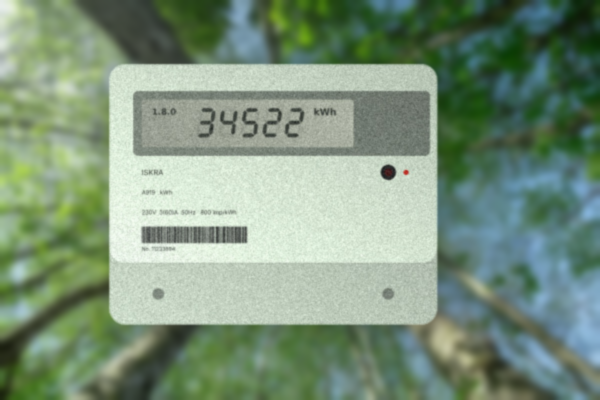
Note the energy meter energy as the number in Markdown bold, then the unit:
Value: **34522** kWh
